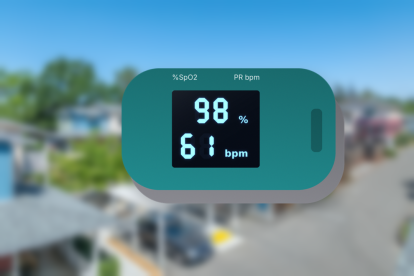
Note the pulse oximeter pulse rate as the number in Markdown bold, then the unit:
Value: **61** bpm
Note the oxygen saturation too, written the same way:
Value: **98** %
